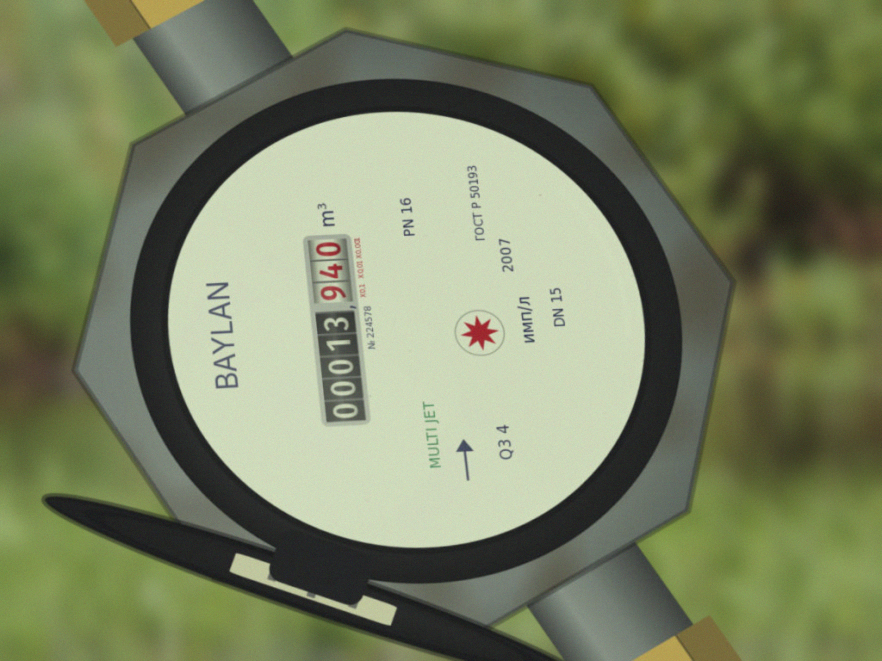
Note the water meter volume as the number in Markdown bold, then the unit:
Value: **13.940** m³
